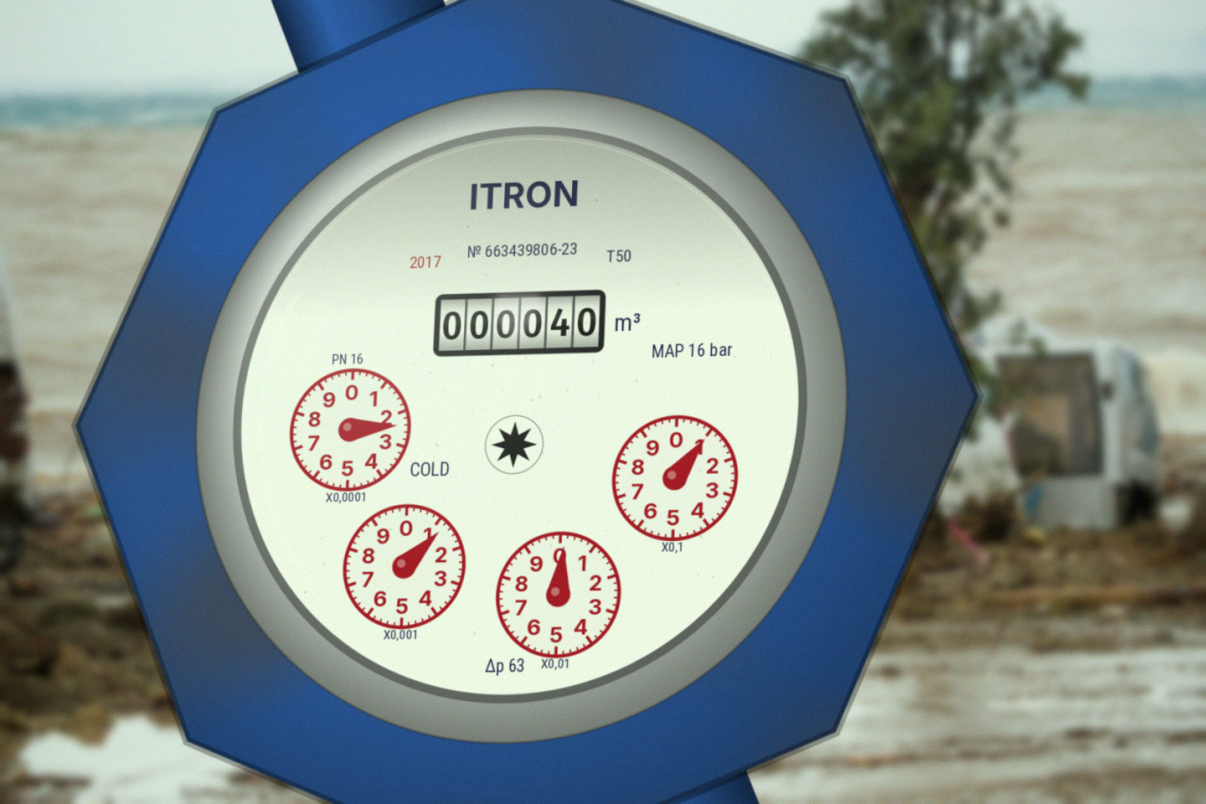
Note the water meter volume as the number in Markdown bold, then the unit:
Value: **40.1012** m³
